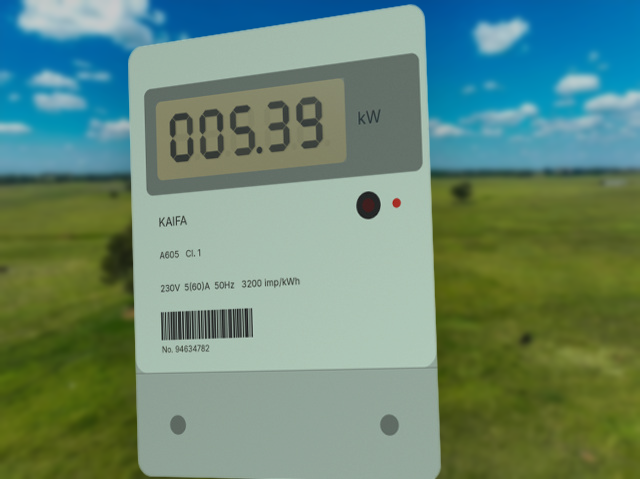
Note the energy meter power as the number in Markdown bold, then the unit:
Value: **5.39** kW
